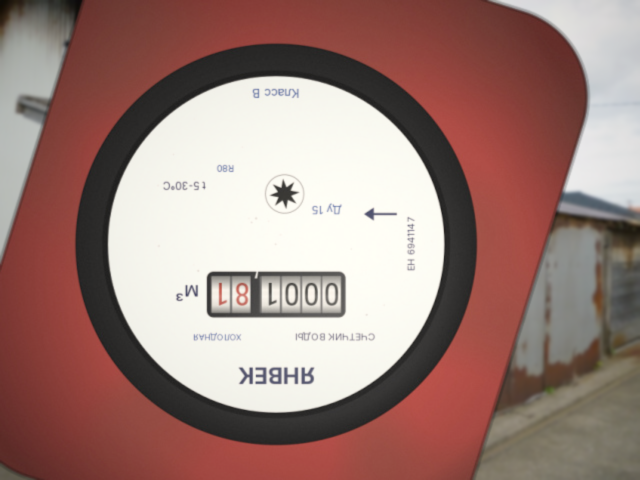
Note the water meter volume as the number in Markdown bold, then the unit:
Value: **1.81** m³
